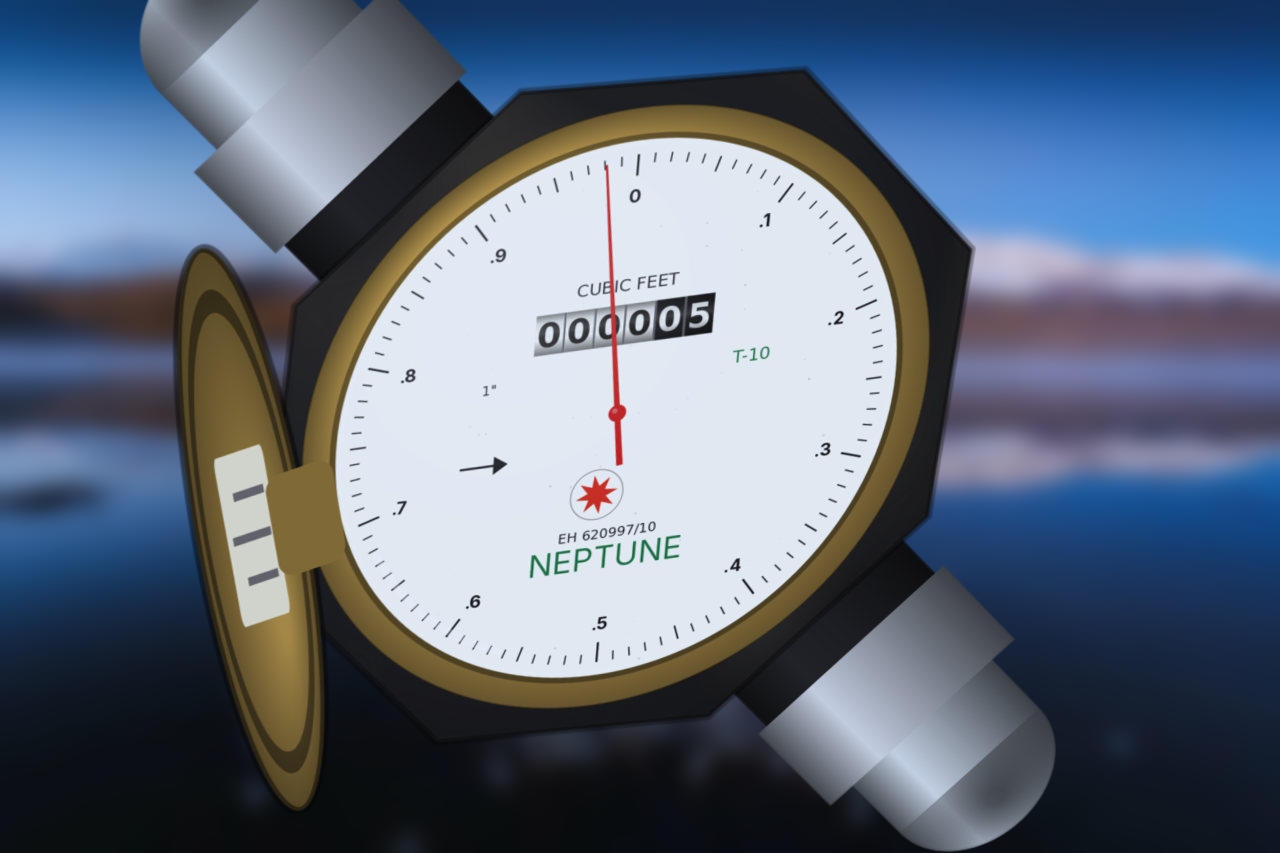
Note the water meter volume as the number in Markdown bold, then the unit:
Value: **4.98** ft³
